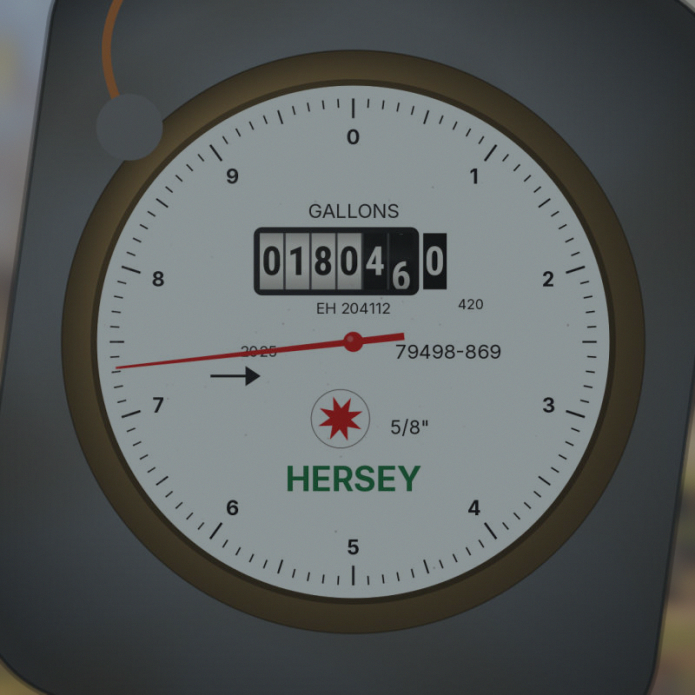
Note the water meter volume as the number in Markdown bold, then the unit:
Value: **180457.3** gal
